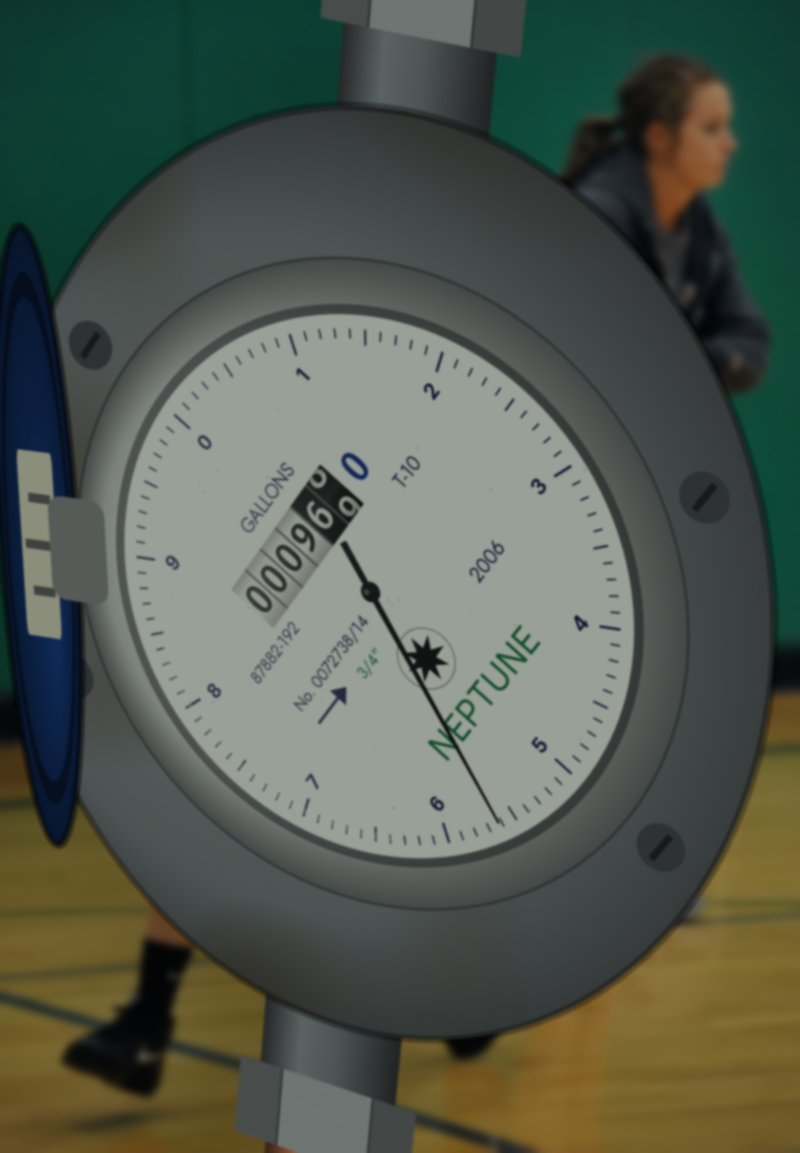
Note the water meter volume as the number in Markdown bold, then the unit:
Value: **9685.6** gal
